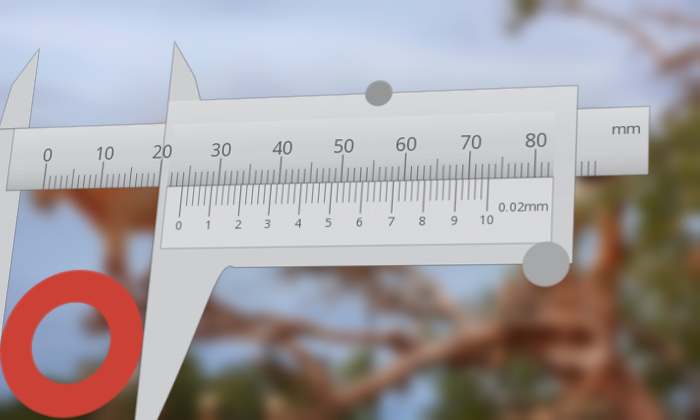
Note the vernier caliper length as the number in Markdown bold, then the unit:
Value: **24.0** mm
